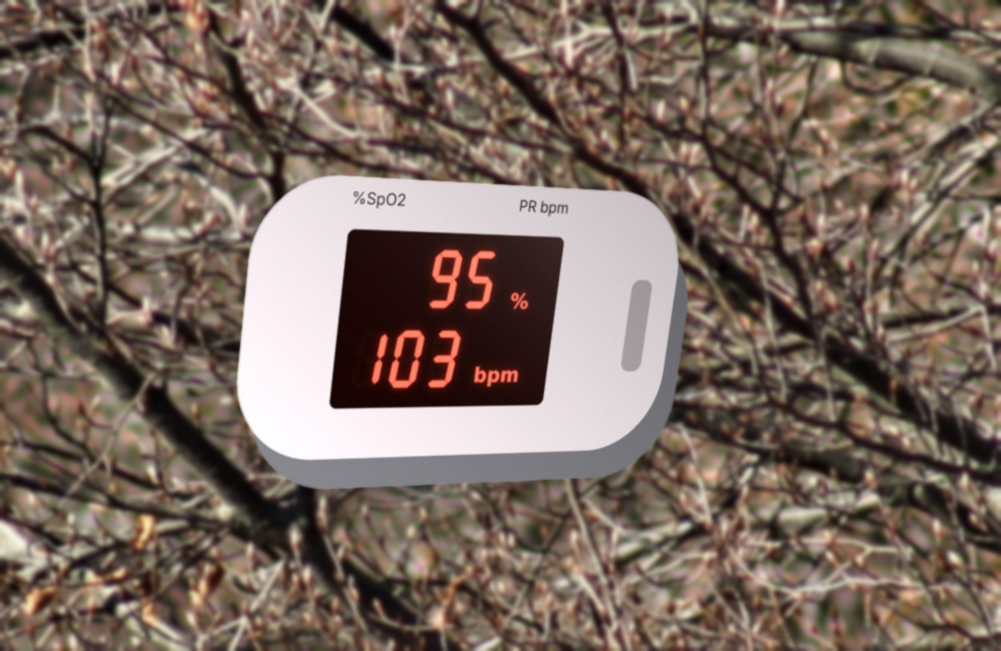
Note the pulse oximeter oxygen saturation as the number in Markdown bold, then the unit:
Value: **95** %
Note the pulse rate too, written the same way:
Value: **103** bpm
